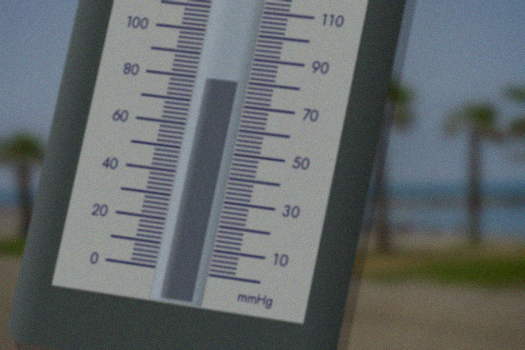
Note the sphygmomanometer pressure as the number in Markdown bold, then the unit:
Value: **80** mmHg
